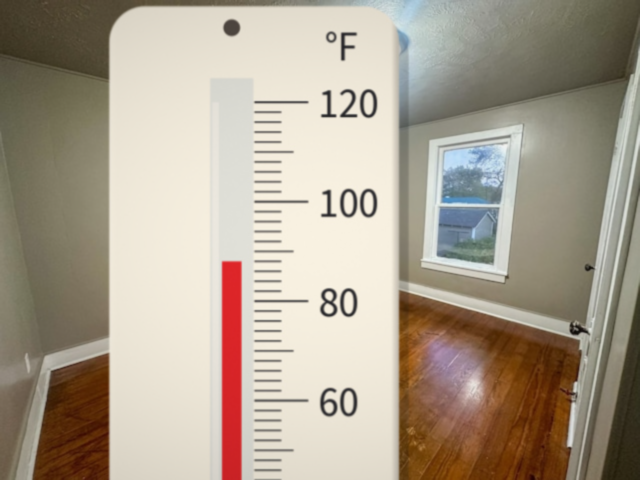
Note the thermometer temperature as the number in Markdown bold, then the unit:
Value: **88** °F
